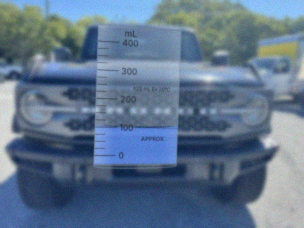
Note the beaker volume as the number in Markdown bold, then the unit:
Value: **100** mL
